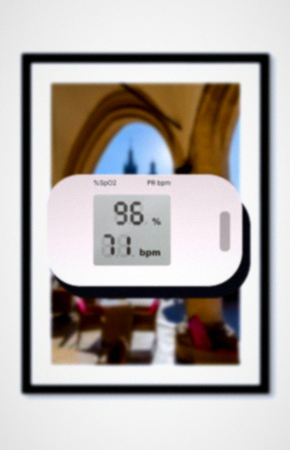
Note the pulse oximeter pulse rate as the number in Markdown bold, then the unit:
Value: **71** bpm
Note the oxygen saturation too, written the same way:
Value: **96** %
